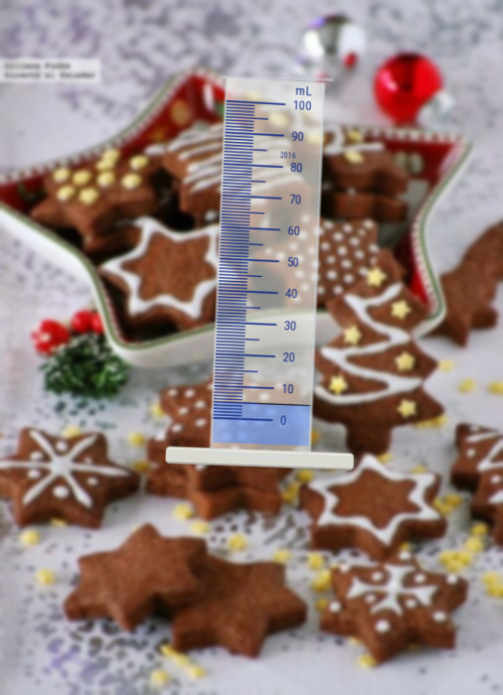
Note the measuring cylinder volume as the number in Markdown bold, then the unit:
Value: **5** mL
